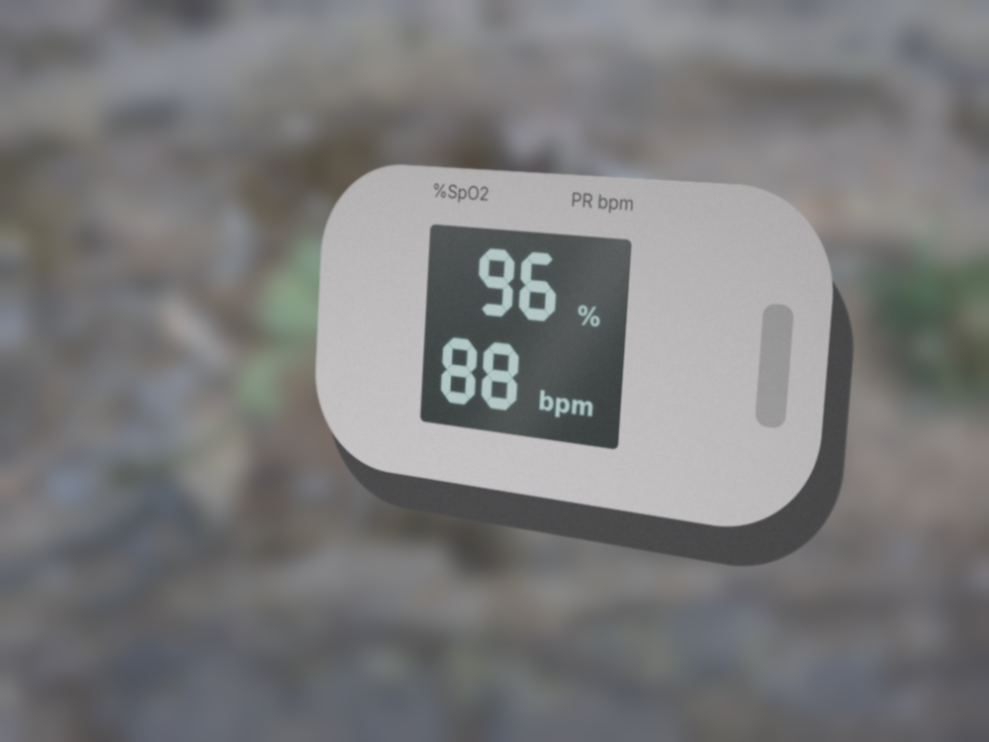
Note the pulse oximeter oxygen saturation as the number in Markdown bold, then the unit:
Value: **96** %
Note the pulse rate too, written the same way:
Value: **88** bpm
